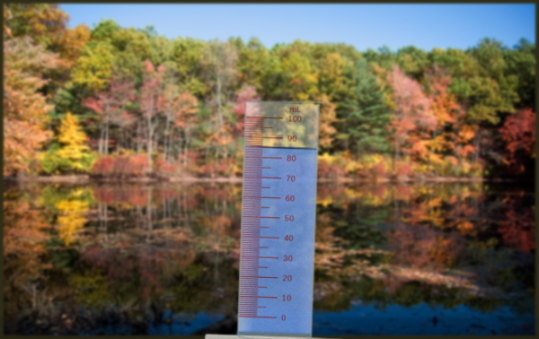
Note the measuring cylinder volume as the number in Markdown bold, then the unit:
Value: **85** mL
